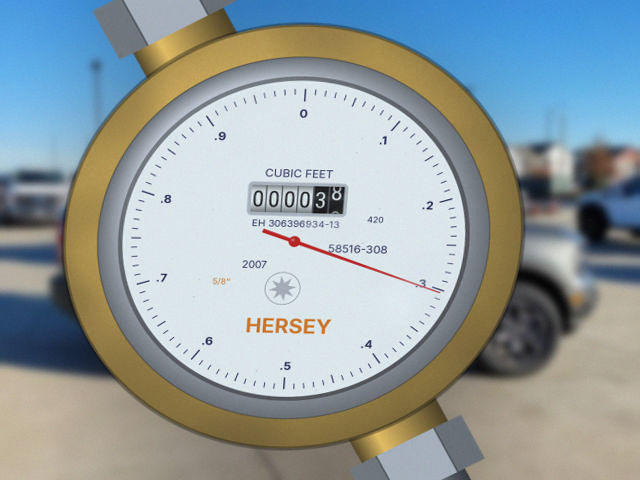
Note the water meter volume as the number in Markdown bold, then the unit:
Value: **38.30** ft³
